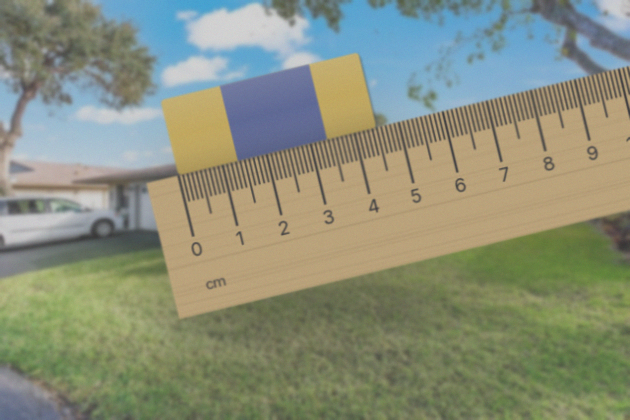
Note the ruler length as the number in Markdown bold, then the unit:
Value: **4.5** cm
